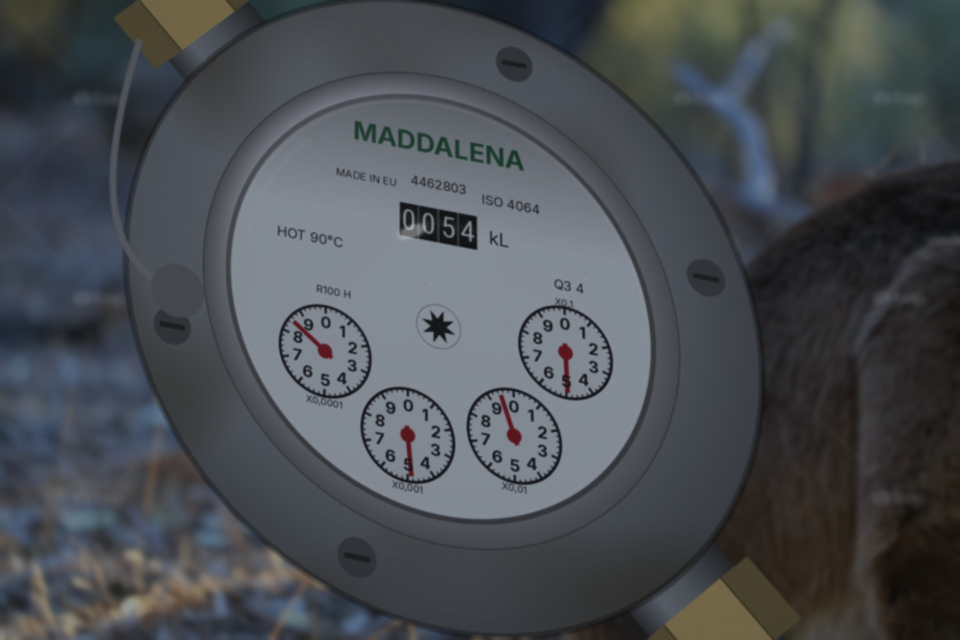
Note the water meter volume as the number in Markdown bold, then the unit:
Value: **54.4948** kL
